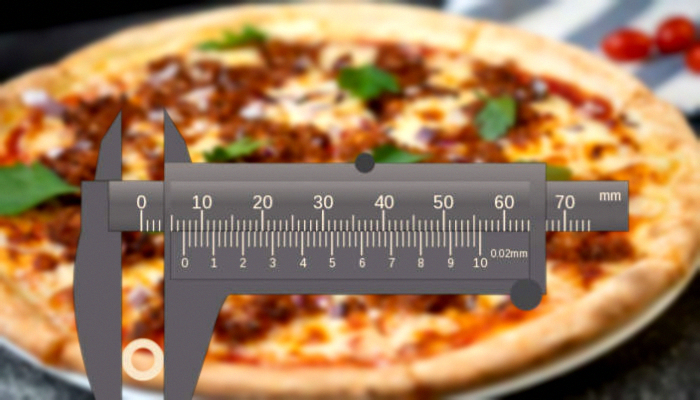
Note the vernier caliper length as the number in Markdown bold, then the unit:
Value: **7.0** mm
